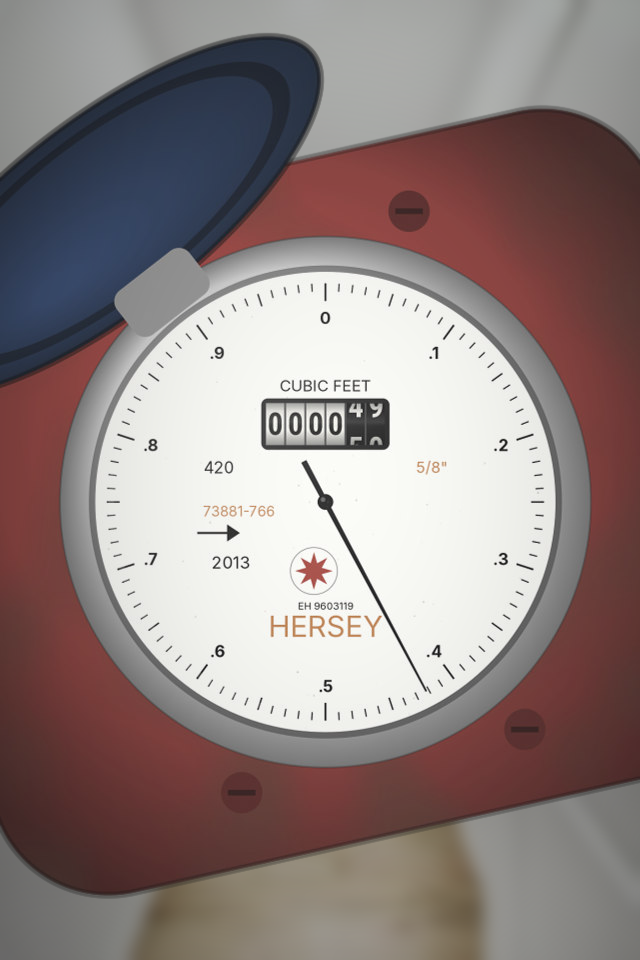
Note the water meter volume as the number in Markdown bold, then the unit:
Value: **49.42** ft³
